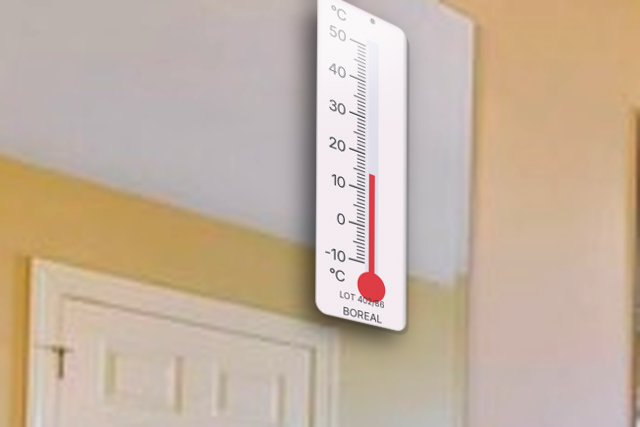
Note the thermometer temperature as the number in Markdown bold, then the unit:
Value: **15** °C
